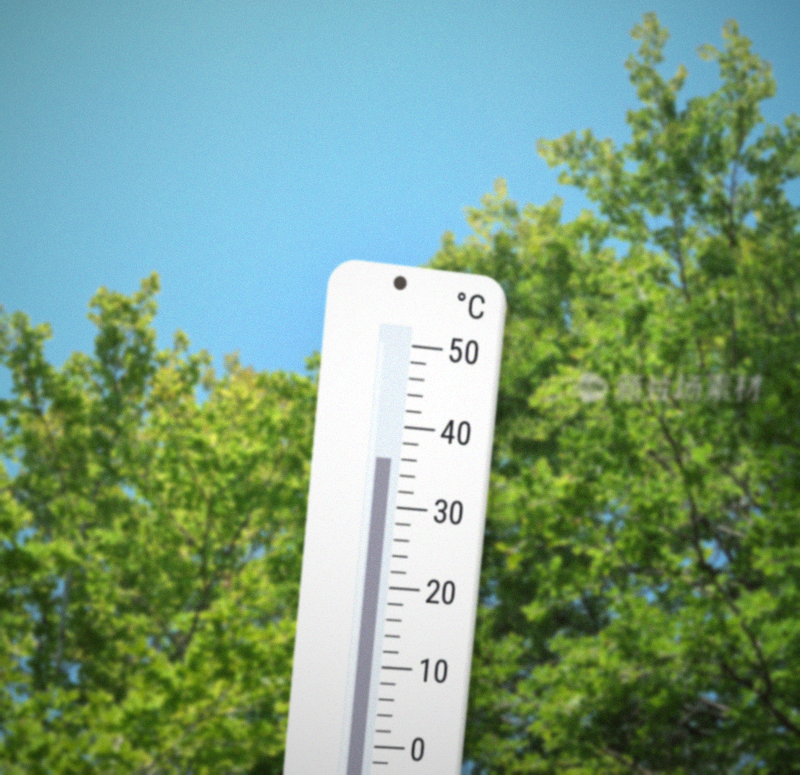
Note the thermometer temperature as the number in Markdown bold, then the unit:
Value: **36** °C
